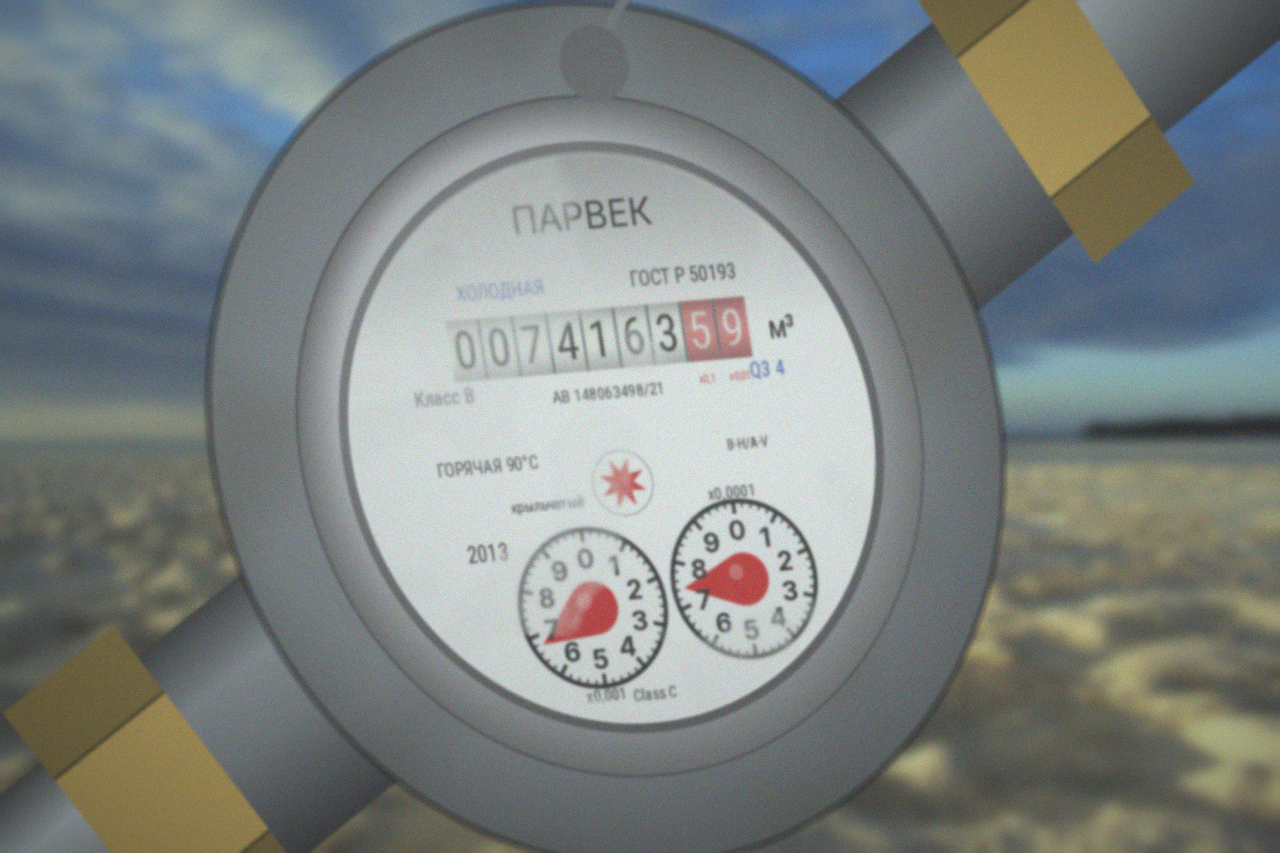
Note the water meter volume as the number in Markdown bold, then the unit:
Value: **74163.5967** m³
